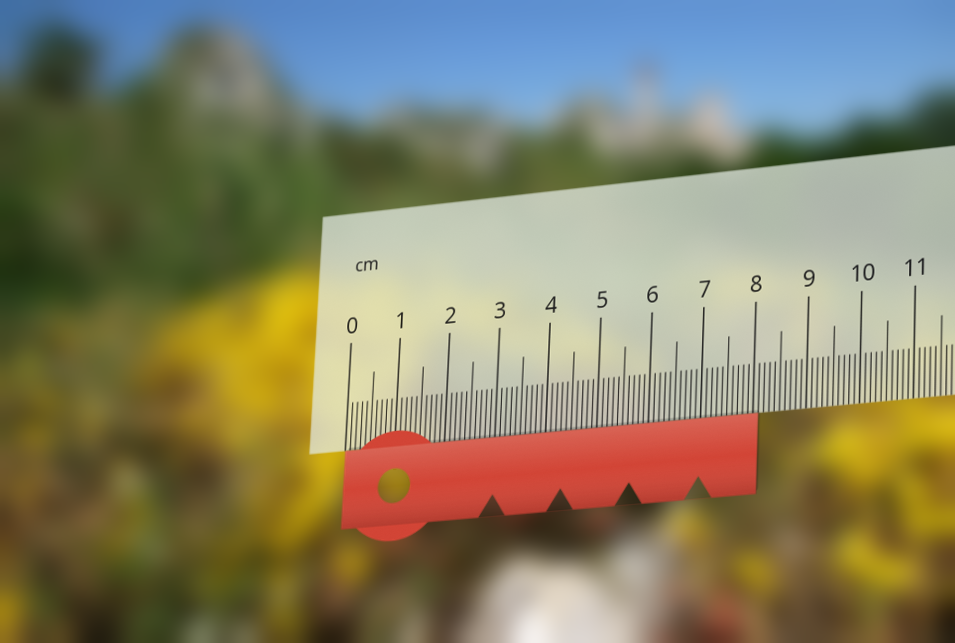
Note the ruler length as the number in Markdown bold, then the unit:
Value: **8.1** cm
